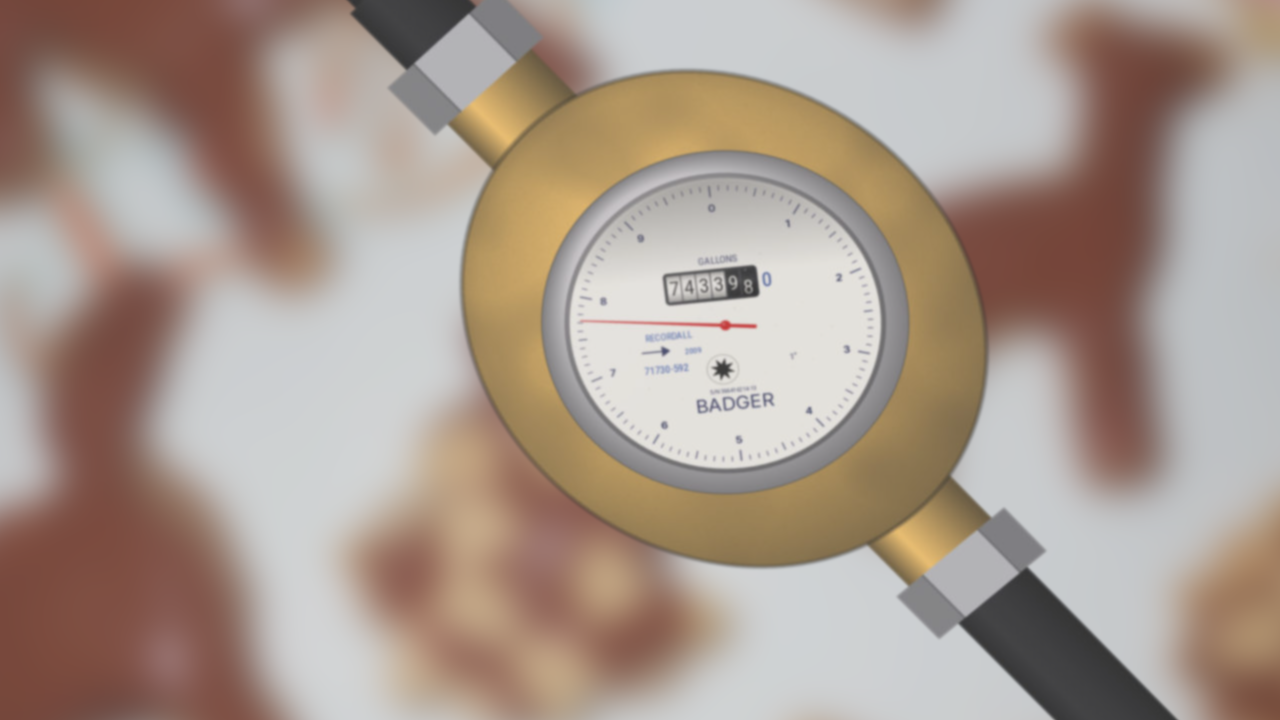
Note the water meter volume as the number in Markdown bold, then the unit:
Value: **7433977.7** gal
